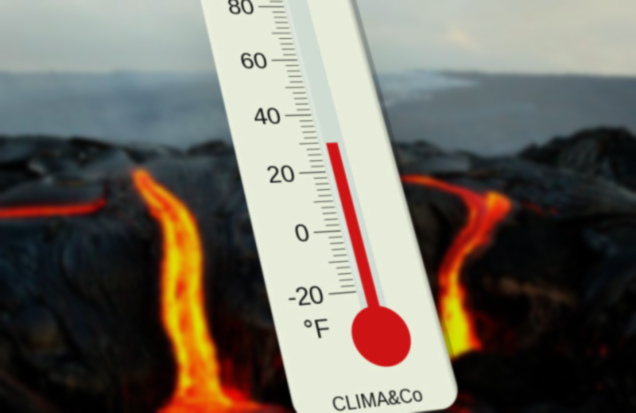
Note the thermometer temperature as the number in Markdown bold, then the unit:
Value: **30** °F
